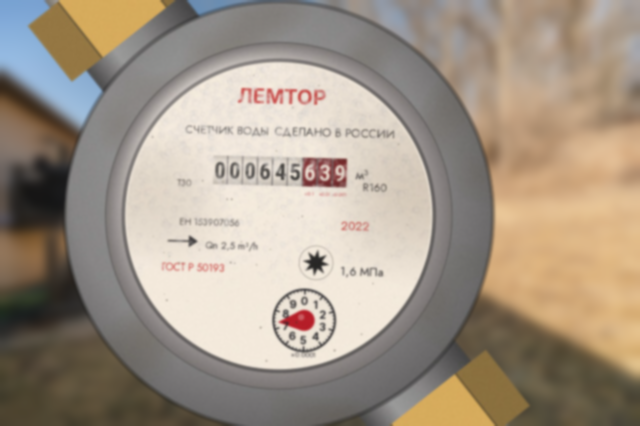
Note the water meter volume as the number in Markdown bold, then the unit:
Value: **645.6397** m³
